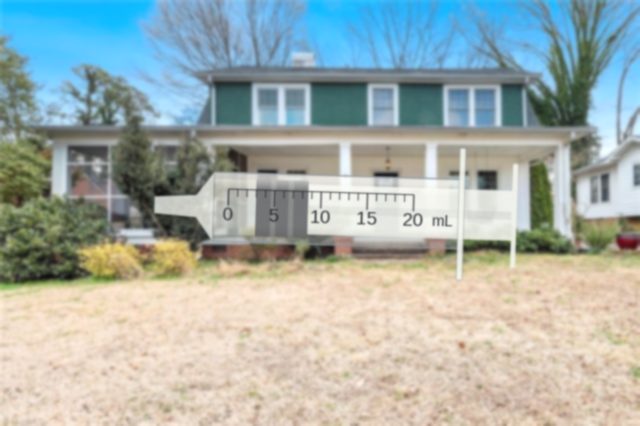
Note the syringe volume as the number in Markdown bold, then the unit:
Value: **3** mL
